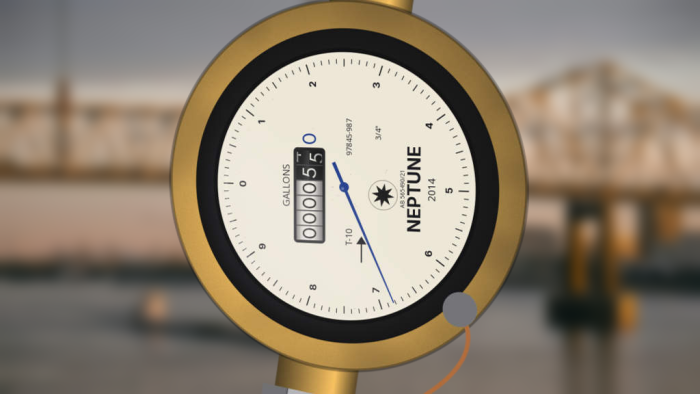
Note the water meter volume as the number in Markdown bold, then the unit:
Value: **546.8** gal
